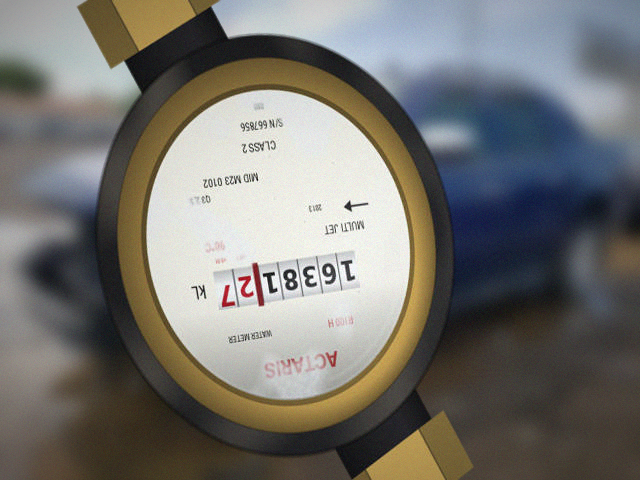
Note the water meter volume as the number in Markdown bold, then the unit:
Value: **16381.27** kL
